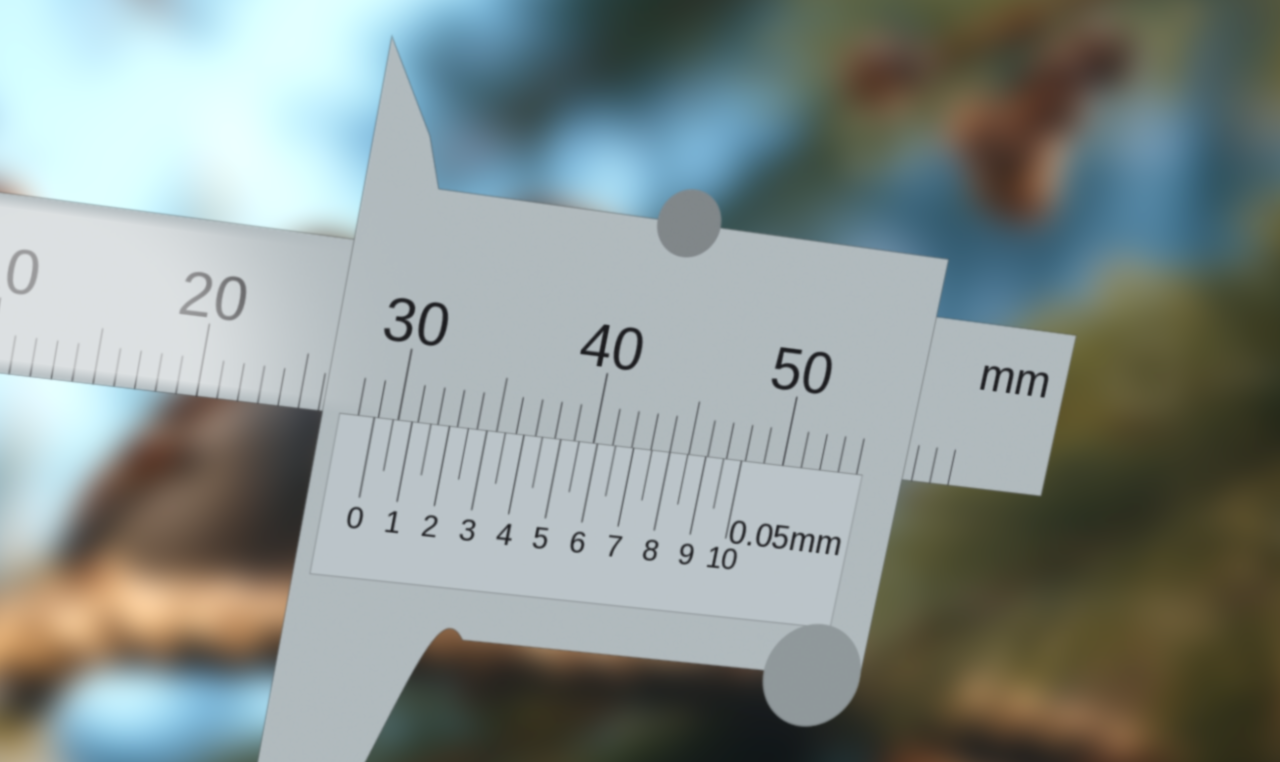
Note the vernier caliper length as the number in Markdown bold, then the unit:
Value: **28.8** mm
